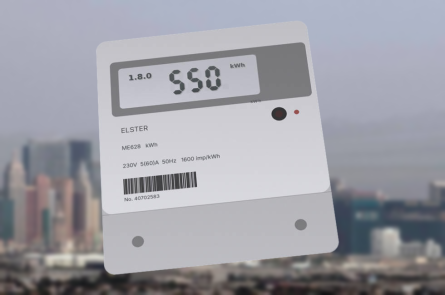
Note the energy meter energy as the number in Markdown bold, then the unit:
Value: **550** kWh
